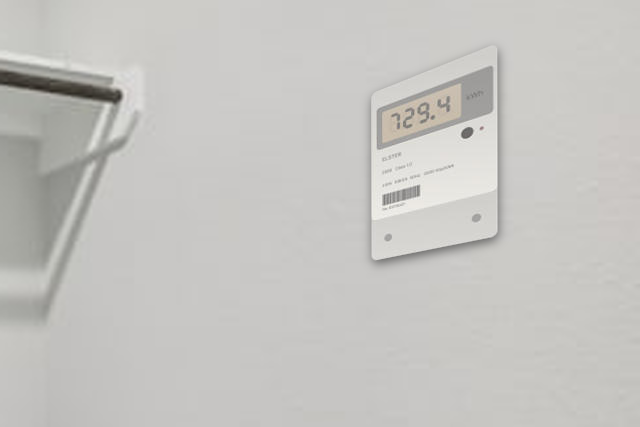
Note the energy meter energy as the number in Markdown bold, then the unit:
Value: **729.4** kWh
